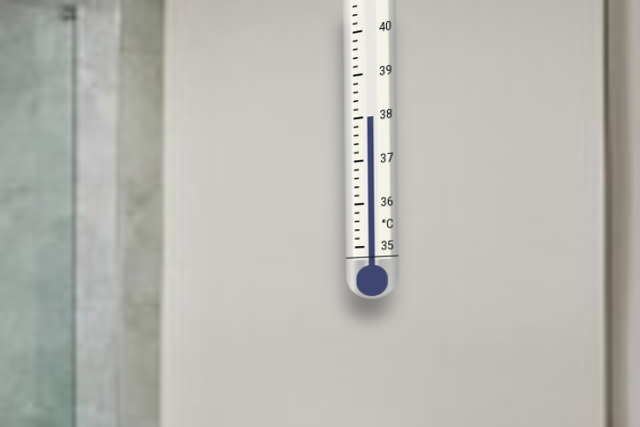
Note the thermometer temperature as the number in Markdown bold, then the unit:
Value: **38** °C
